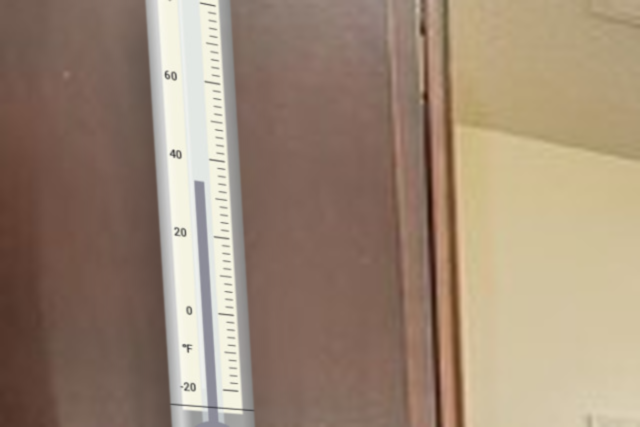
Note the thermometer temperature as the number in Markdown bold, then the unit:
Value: **34** °F
